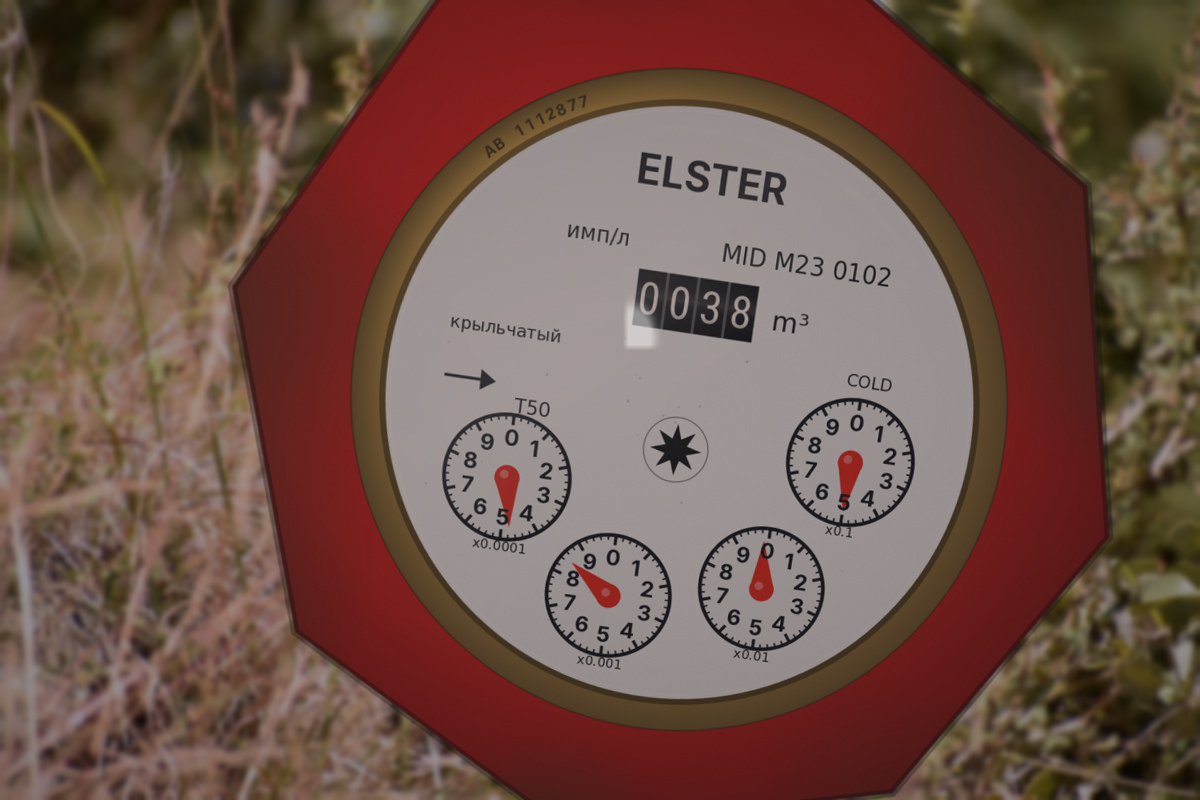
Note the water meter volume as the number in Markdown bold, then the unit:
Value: **38.4984** m³
